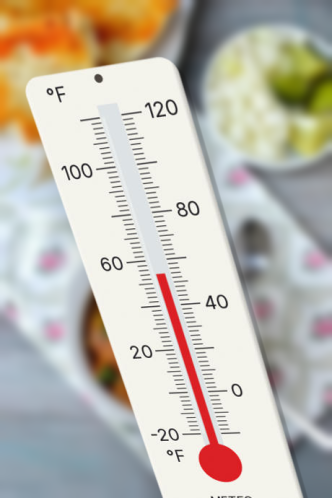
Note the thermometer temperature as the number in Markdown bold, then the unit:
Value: **54** °F
